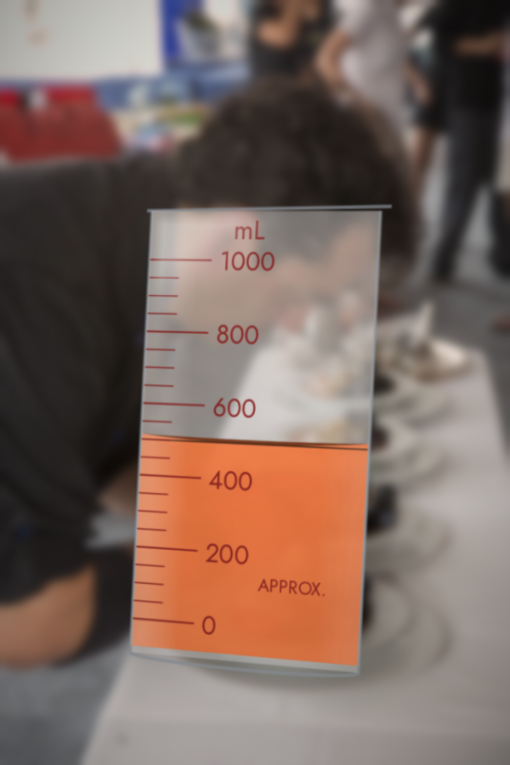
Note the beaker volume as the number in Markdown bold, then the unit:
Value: **500** mL
